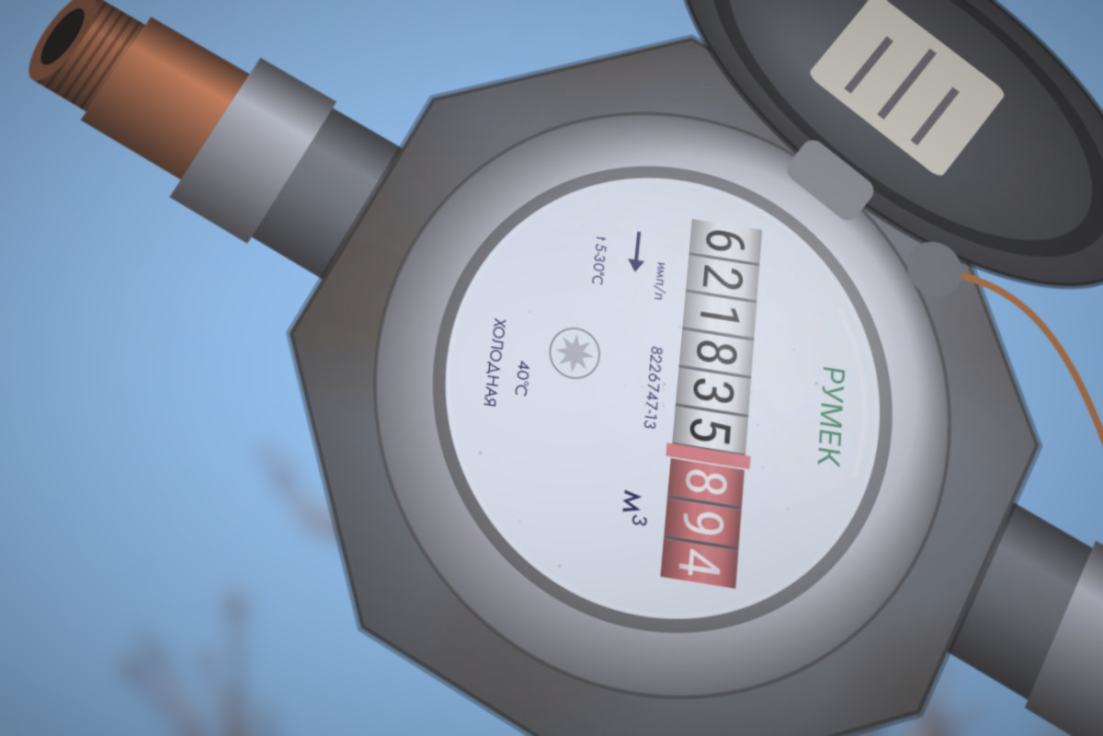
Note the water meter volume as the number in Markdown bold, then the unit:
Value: **621835.894** m³
